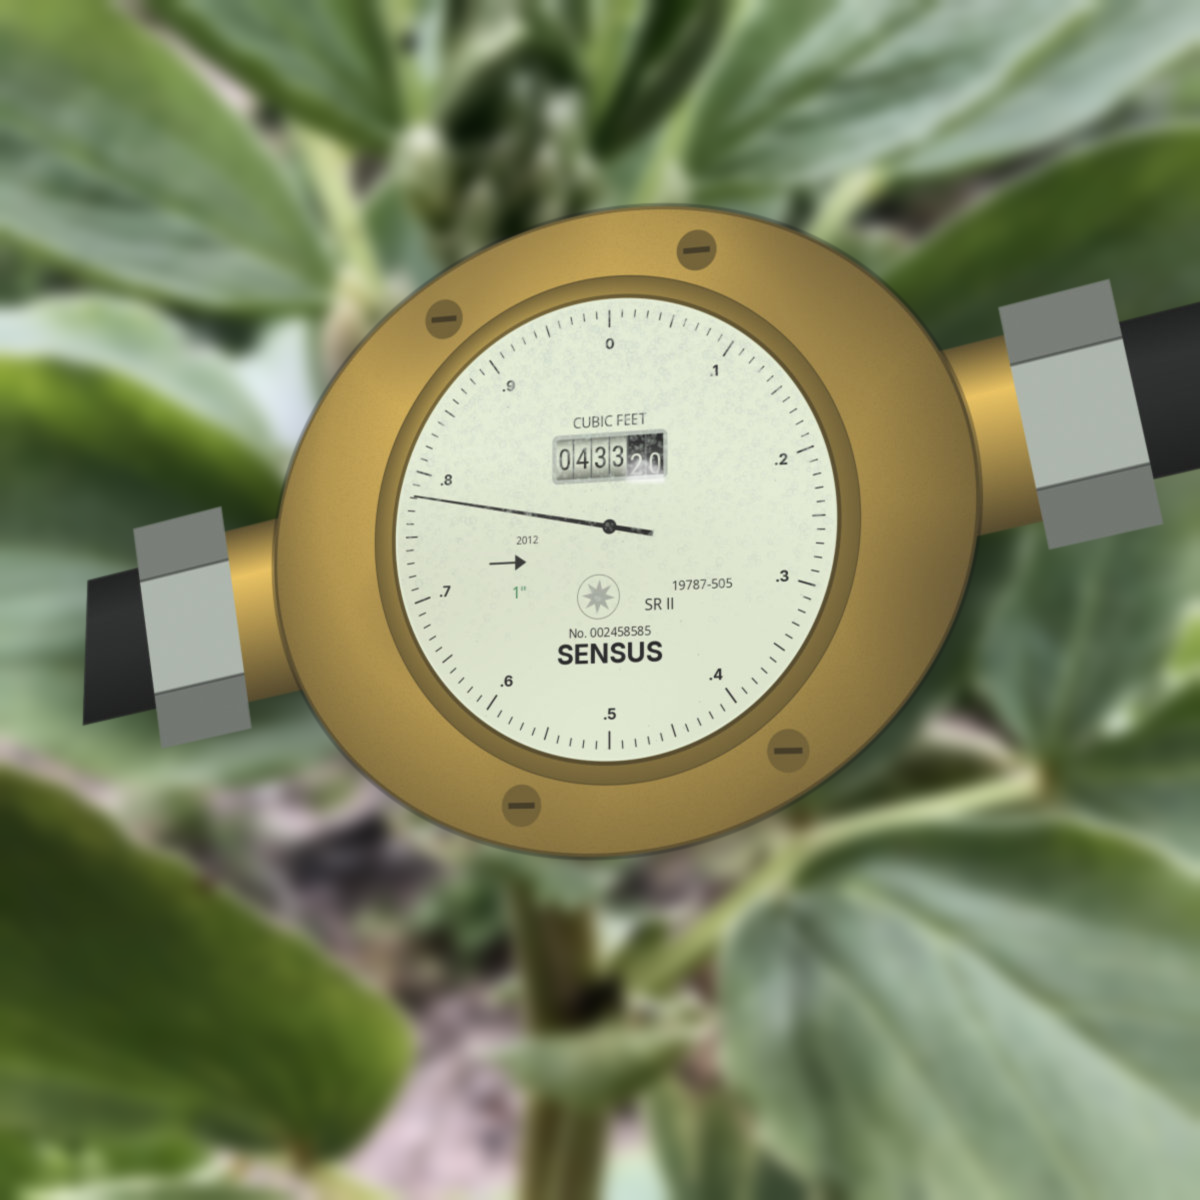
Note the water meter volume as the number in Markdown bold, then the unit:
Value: **43319.78** ft³
